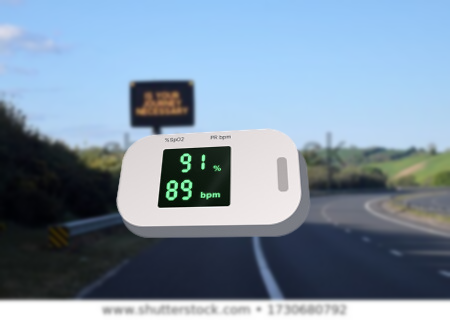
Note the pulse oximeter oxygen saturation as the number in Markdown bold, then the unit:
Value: **91** %
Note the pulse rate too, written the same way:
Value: **89** bpm
